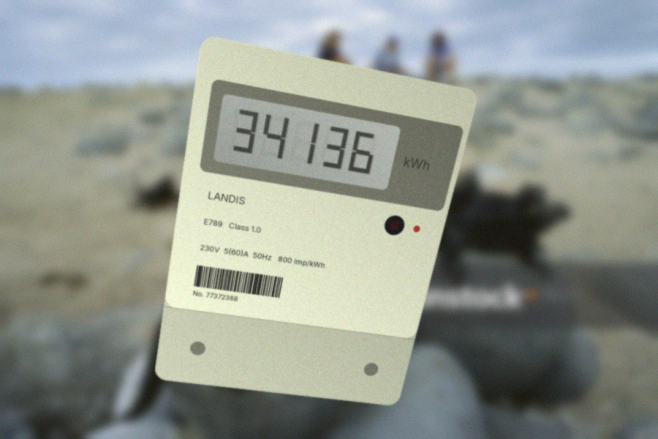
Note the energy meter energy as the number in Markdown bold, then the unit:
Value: **34136** kWh
